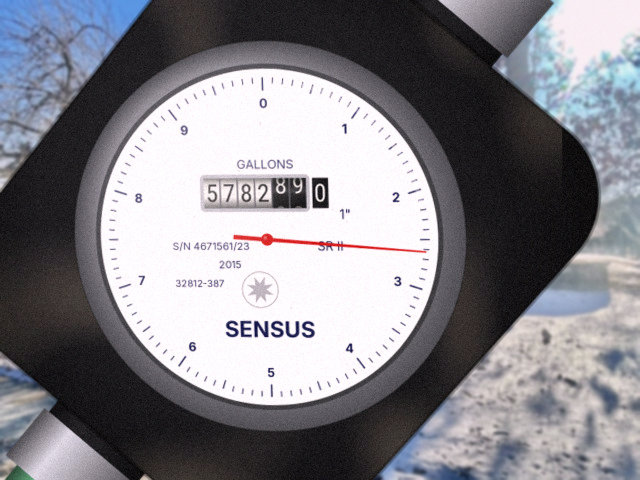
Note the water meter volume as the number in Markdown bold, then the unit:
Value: **5782892.6** gal
